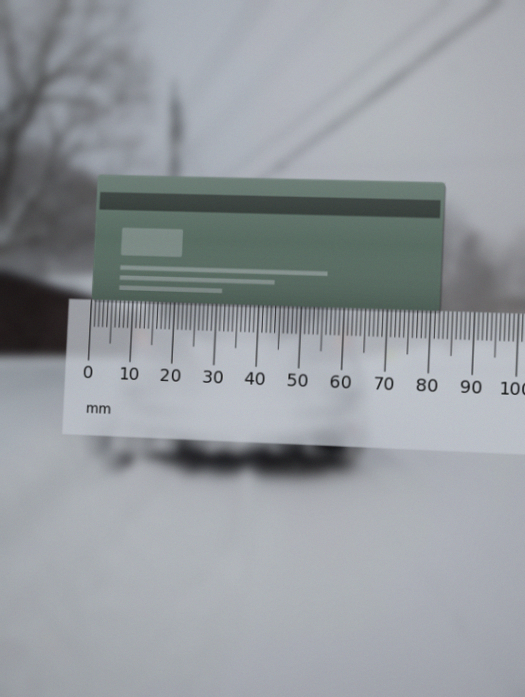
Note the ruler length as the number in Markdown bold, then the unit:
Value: **82** mm
